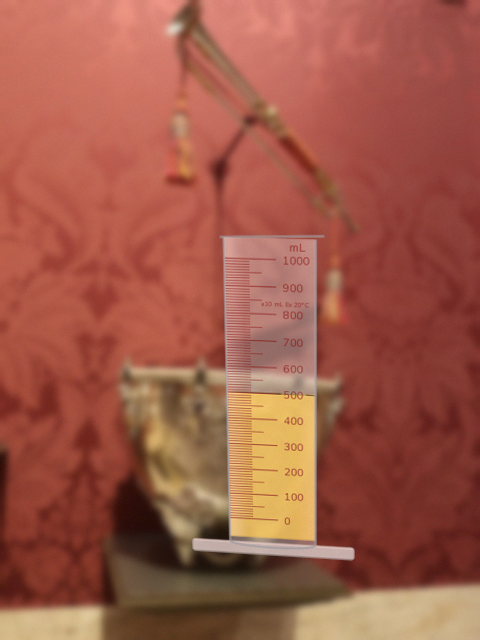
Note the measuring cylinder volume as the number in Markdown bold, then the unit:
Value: **500** mL
